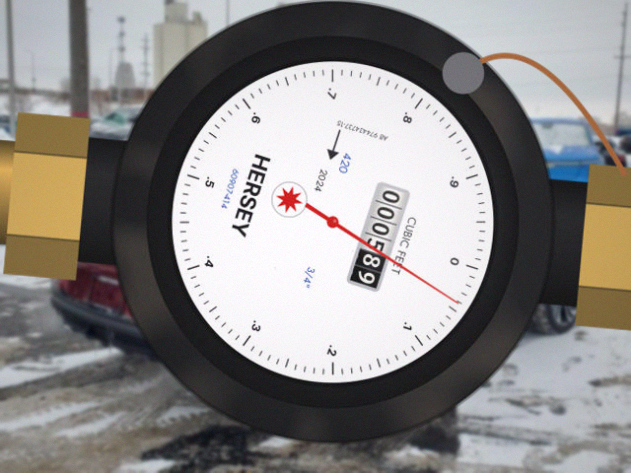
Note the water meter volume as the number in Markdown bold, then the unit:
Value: **589.04** ft³
